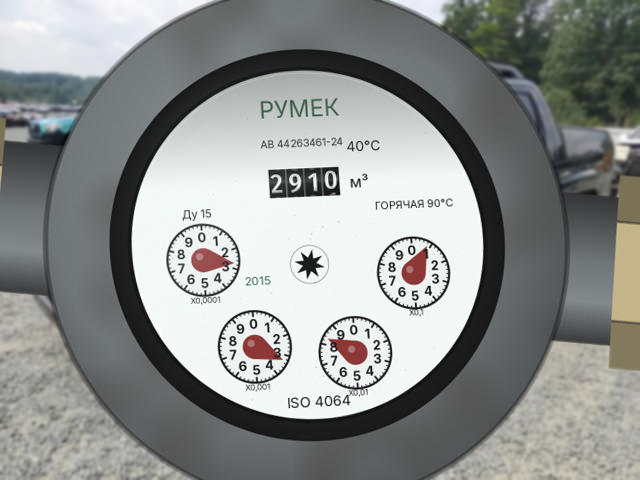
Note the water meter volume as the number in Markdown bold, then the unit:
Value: **2910.0832** m³
